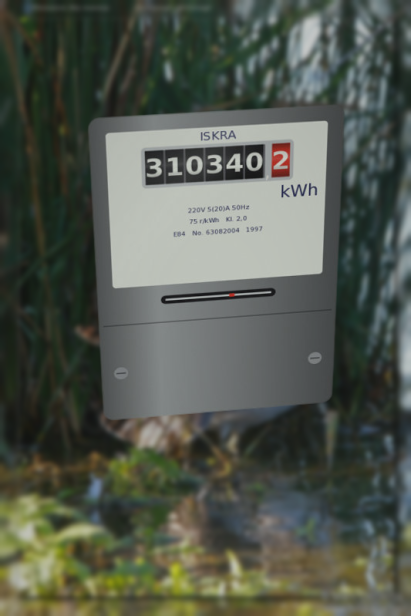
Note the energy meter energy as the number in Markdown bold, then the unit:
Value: **310340.2** kWh
